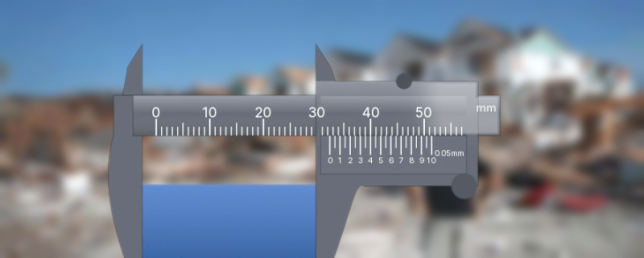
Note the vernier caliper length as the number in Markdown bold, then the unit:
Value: **32.4** mm
